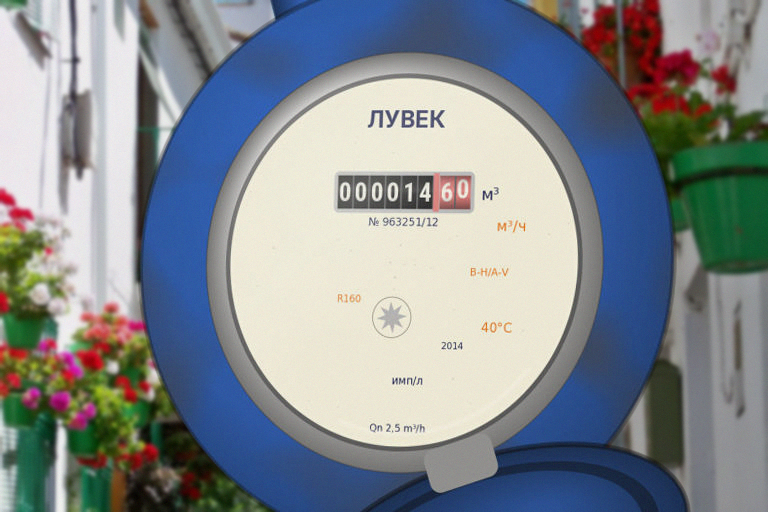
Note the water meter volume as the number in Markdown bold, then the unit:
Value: **14.60** m³
